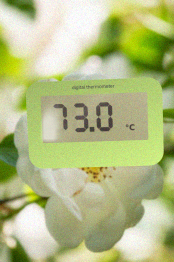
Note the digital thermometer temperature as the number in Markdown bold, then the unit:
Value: **73.0** °C
